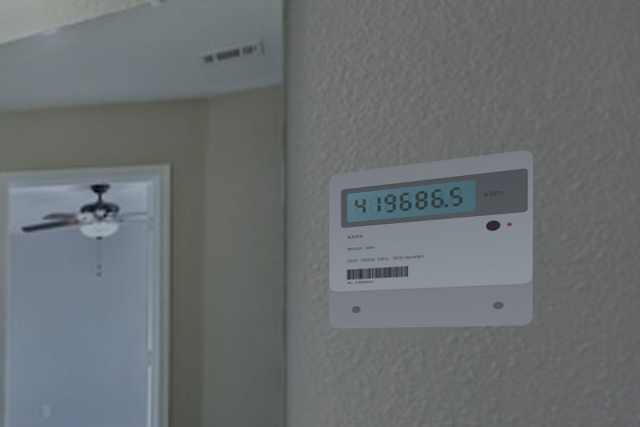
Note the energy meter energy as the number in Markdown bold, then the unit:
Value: **419686.5** kWh
